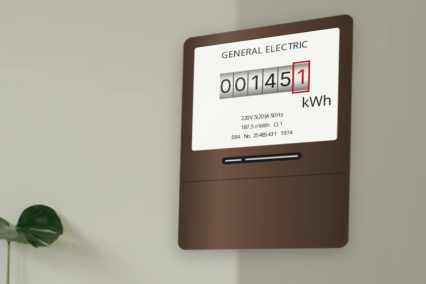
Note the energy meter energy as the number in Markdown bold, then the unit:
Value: **145.1** kWh
